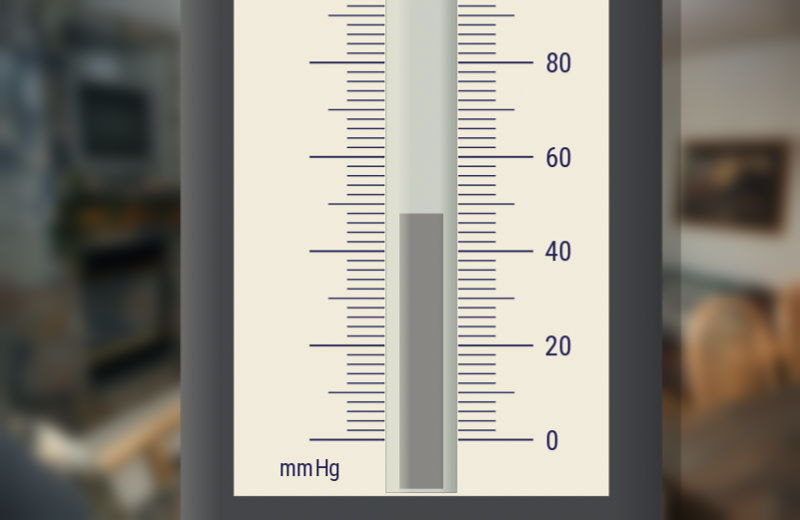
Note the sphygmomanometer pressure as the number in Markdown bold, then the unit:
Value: **48** mmHg
